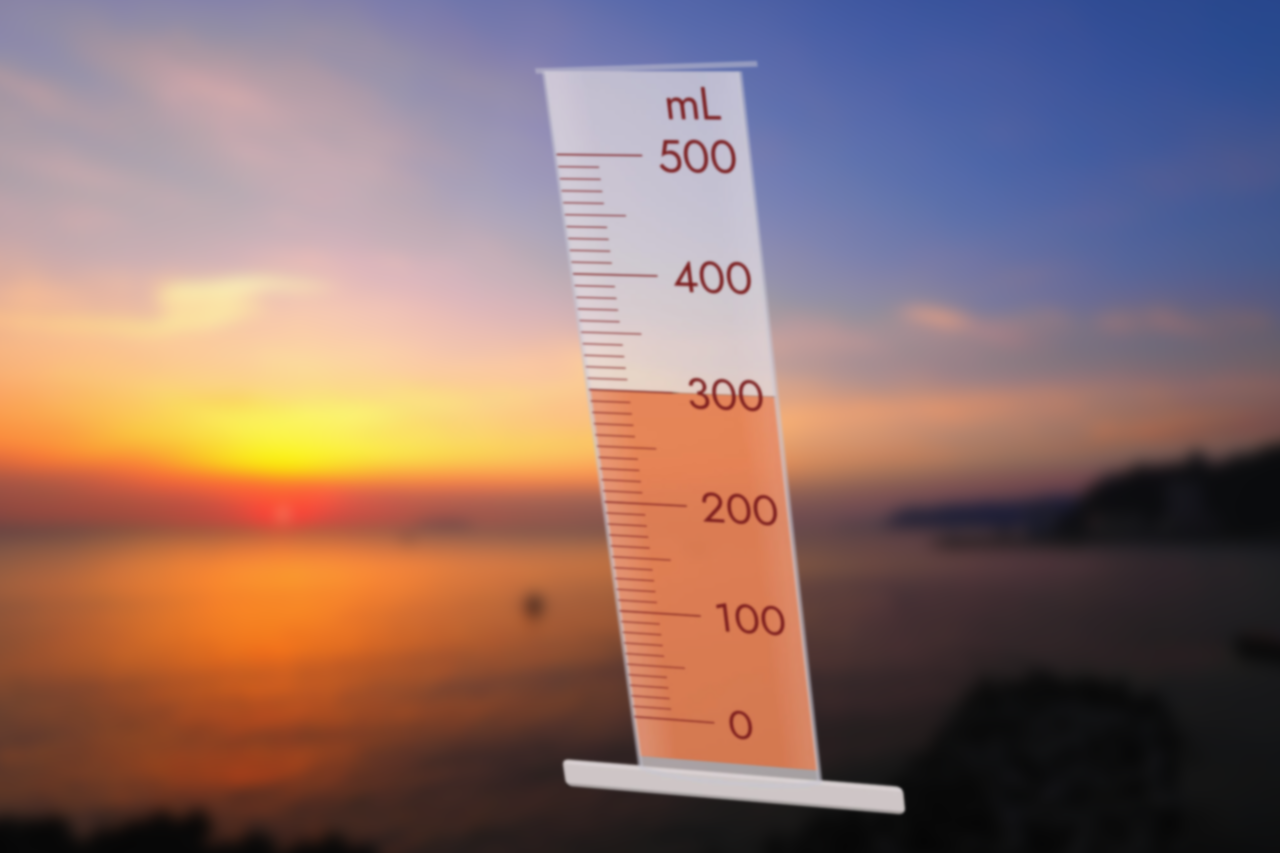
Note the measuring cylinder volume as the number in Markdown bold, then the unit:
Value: **300** mL
